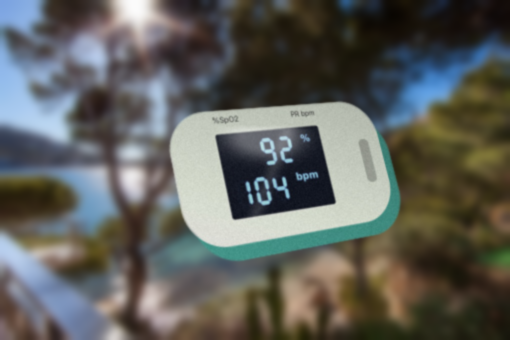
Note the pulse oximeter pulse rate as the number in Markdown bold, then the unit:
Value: **104** bpm
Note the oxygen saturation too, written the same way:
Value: **92** %
